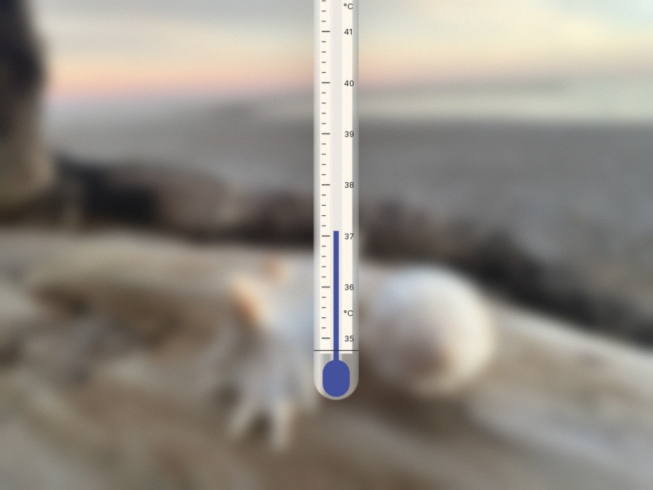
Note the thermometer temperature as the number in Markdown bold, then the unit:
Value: **37.1** °C
